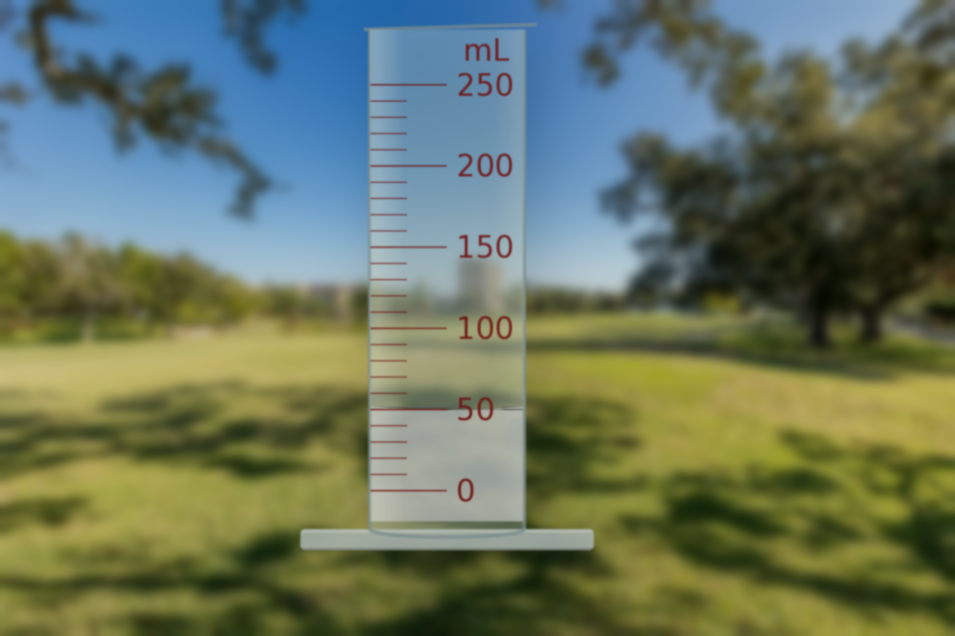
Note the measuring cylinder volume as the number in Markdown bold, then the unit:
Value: **50** mL
